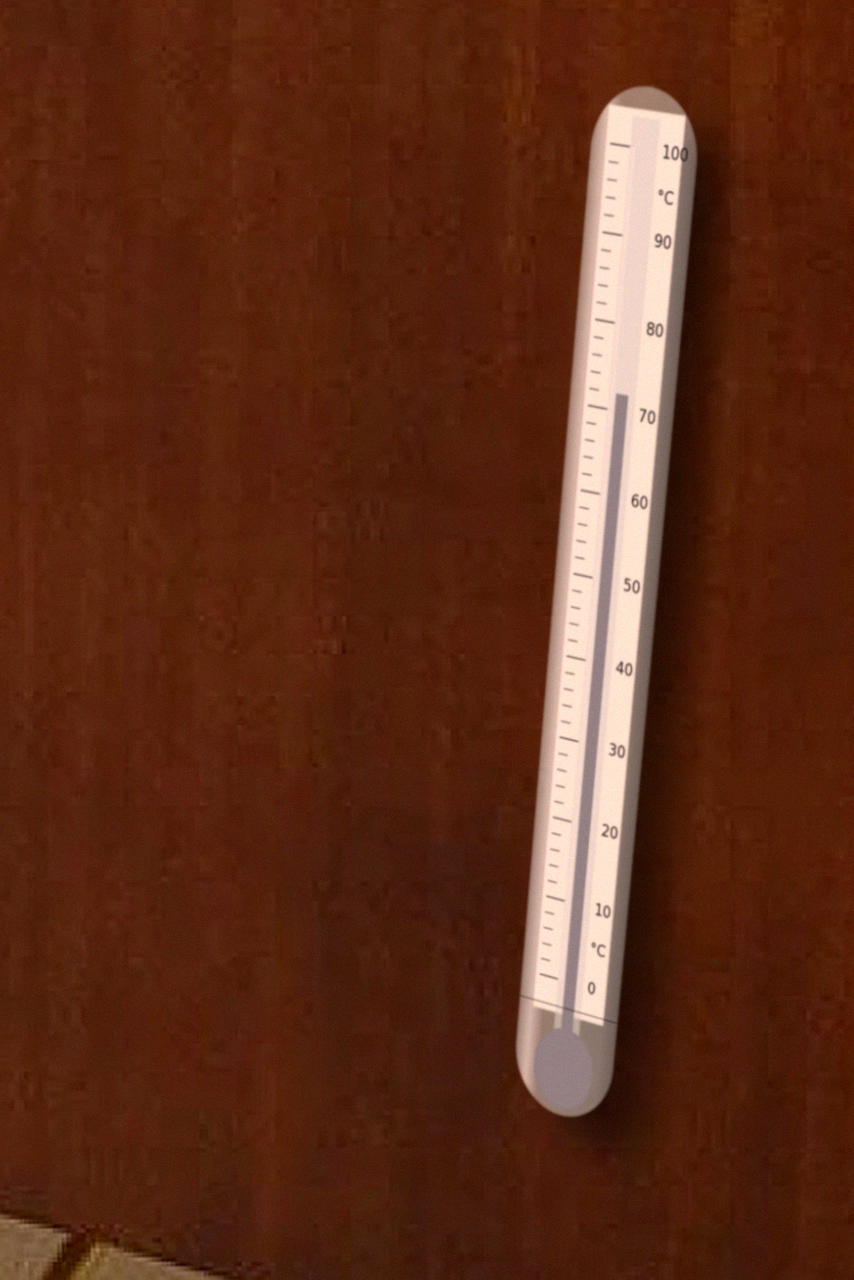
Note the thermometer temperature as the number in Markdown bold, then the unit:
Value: **72** °C
